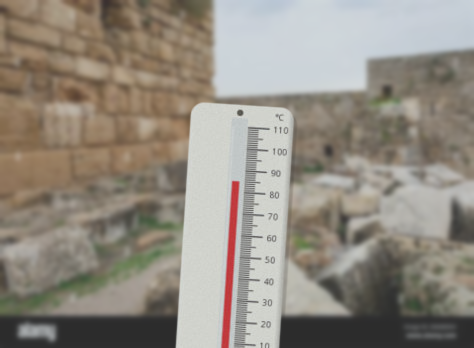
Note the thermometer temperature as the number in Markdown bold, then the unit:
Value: **85** °C
